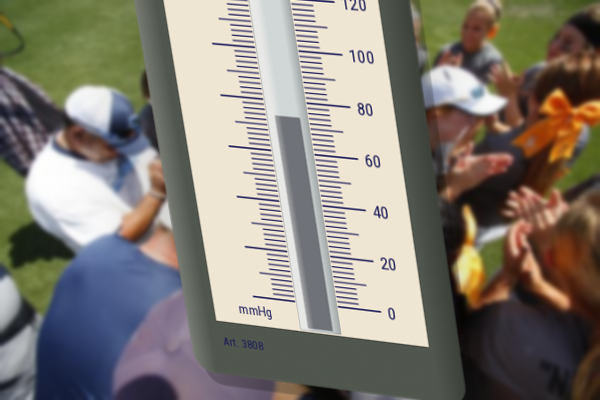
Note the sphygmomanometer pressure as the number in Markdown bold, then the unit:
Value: **74** mmHg
